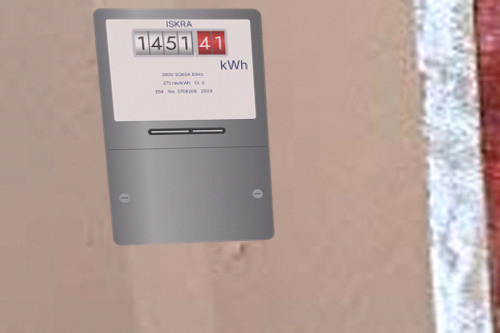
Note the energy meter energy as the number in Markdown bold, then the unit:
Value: **1451.41** kWh
